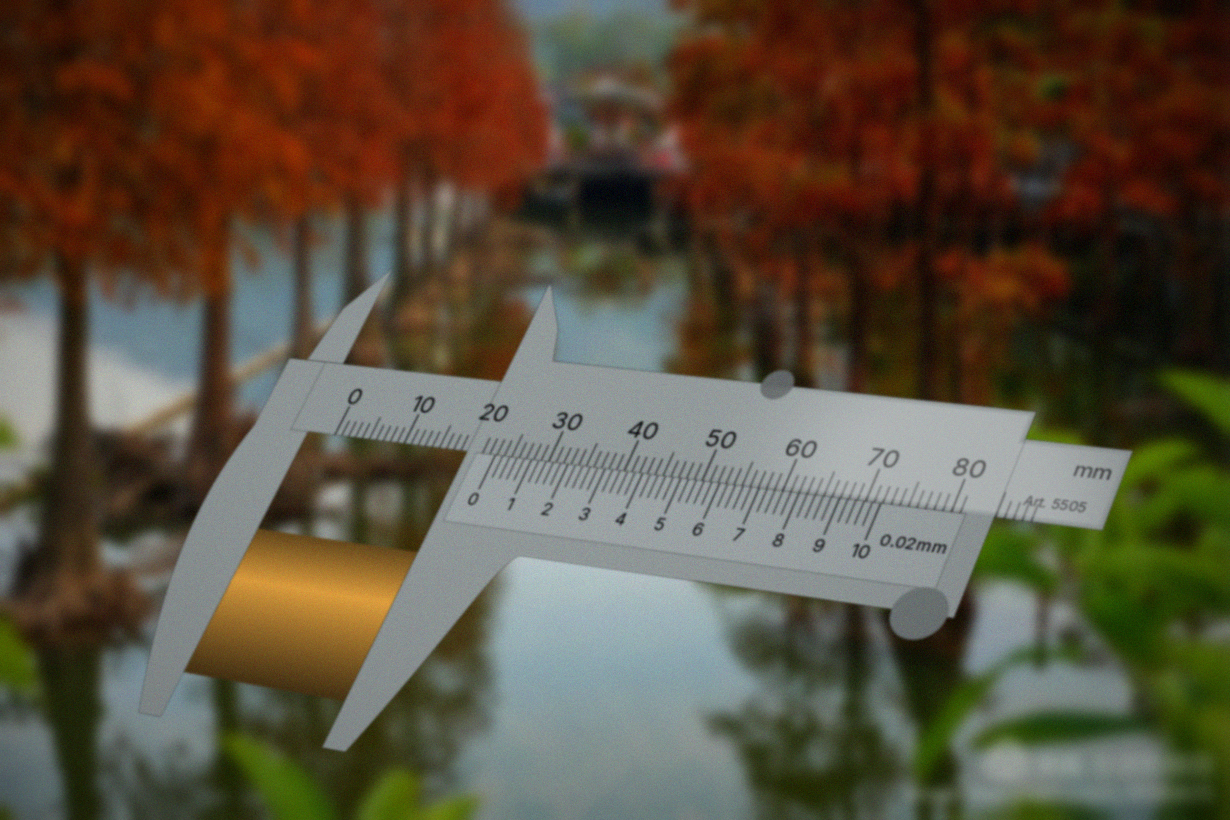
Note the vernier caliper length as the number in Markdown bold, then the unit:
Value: **22.8** mm
